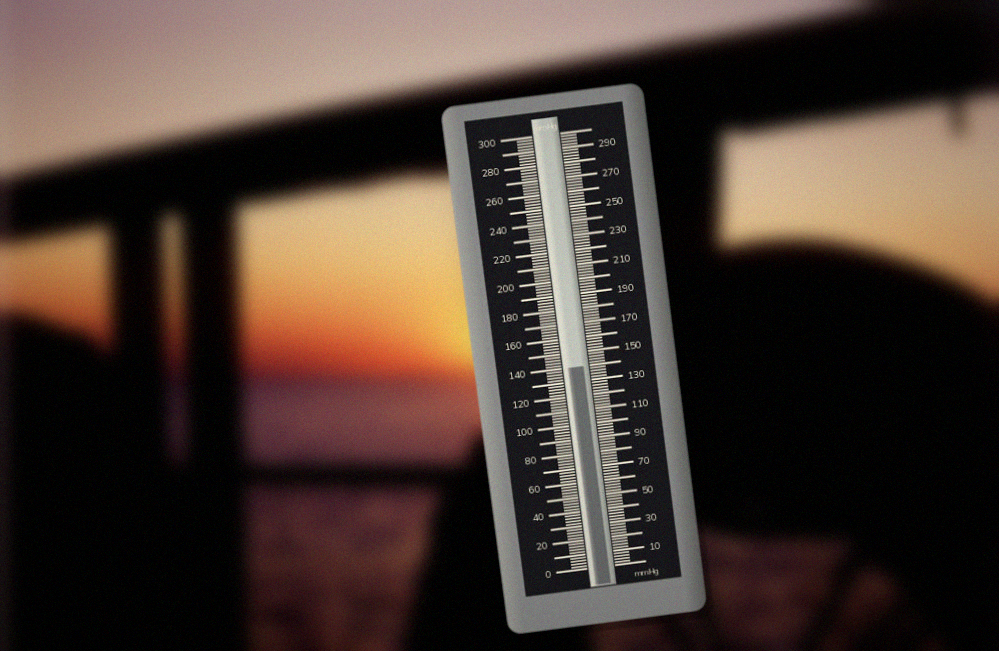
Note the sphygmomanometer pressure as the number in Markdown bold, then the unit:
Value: **140** mmHg
